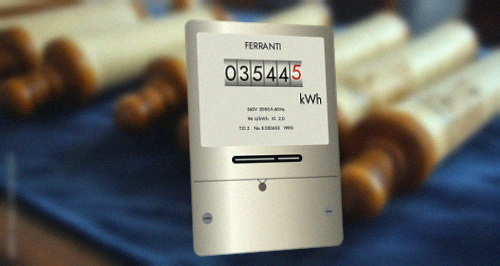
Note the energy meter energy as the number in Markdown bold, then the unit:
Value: **3544.5** kWh
